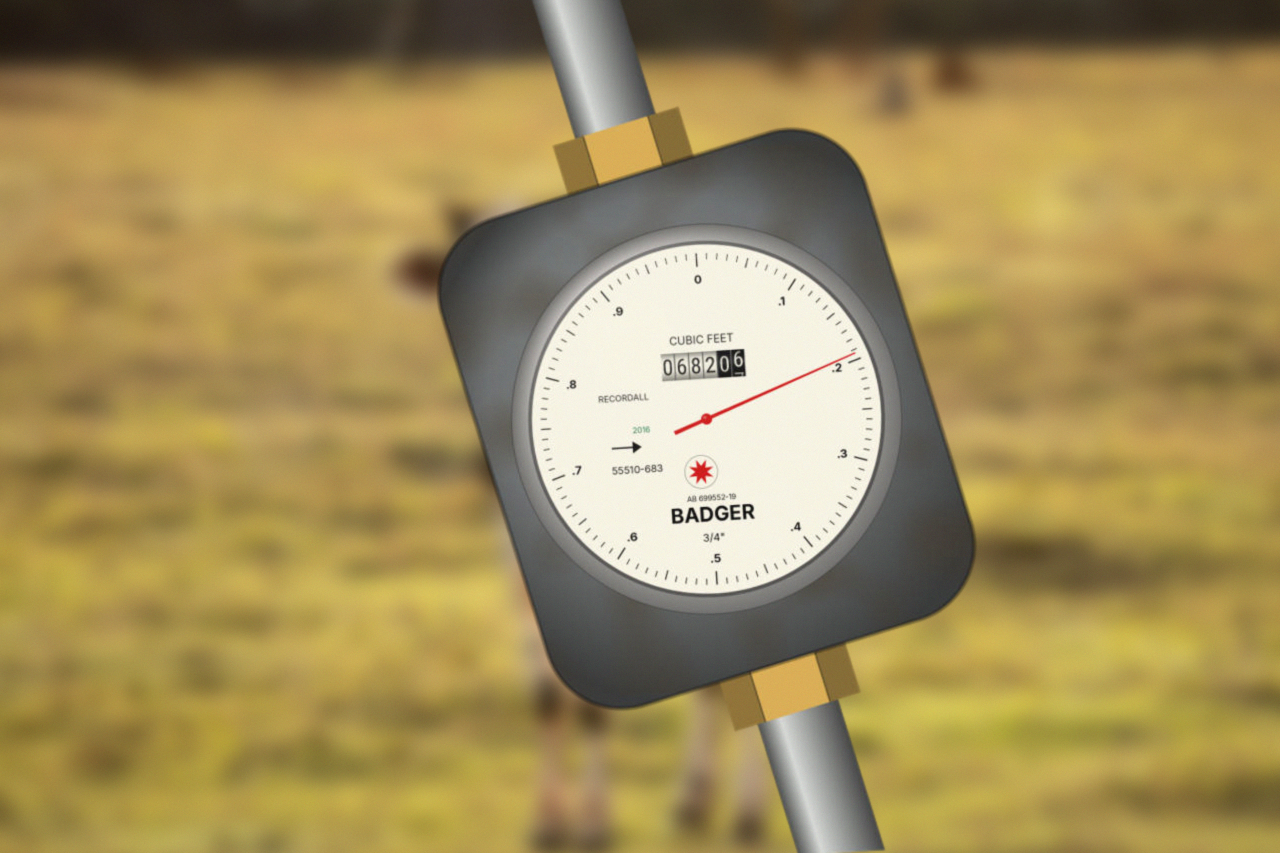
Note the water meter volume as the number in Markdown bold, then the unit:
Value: **68206.19** ft³
